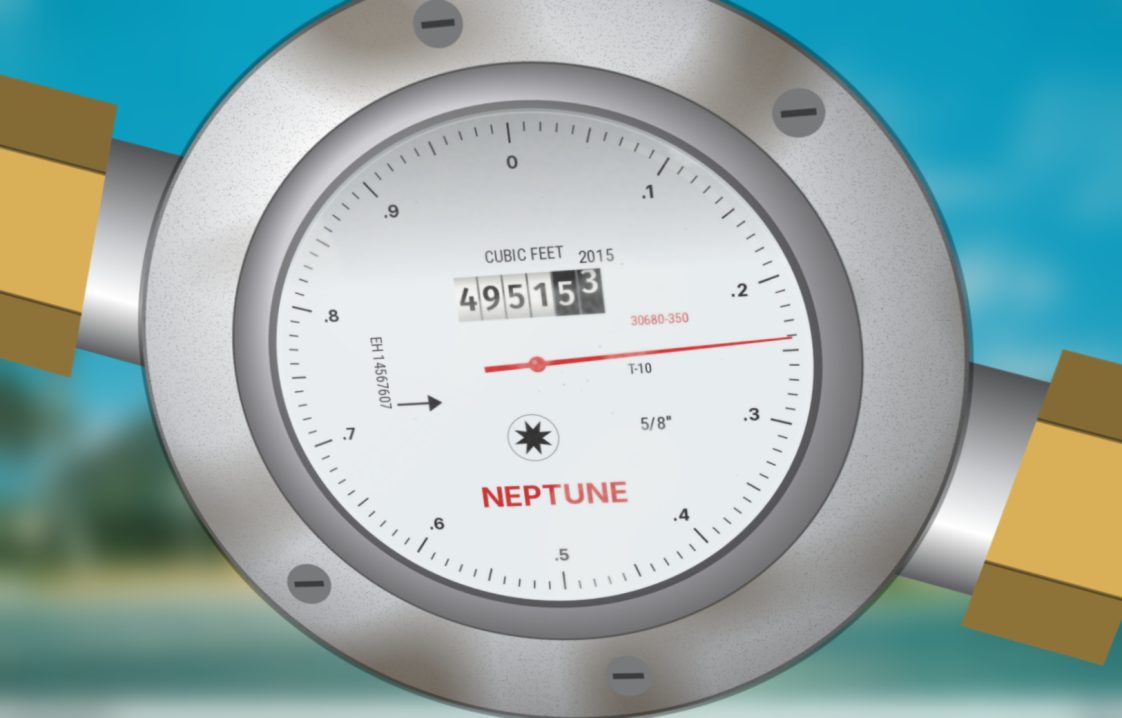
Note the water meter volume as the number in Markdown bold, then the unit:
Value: **495153.24** ft³
